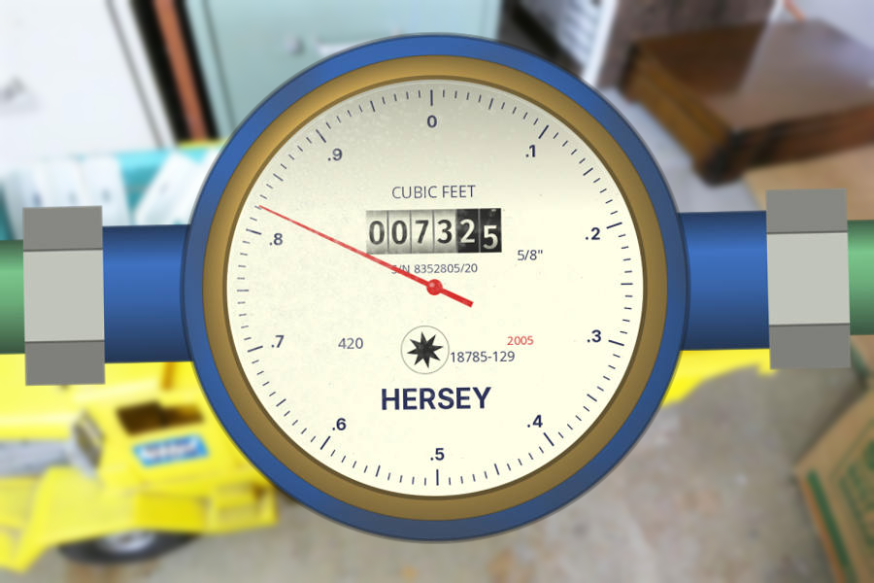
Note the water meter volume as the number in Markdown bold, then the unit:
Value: **7324.82** ft³
